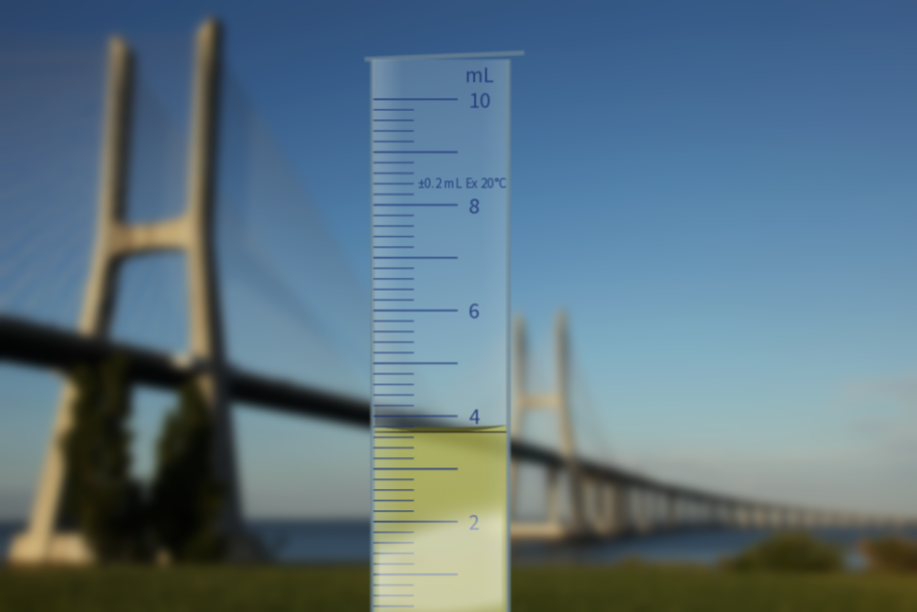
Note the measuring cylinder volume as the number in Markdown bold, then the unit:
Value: **3.7** mL
